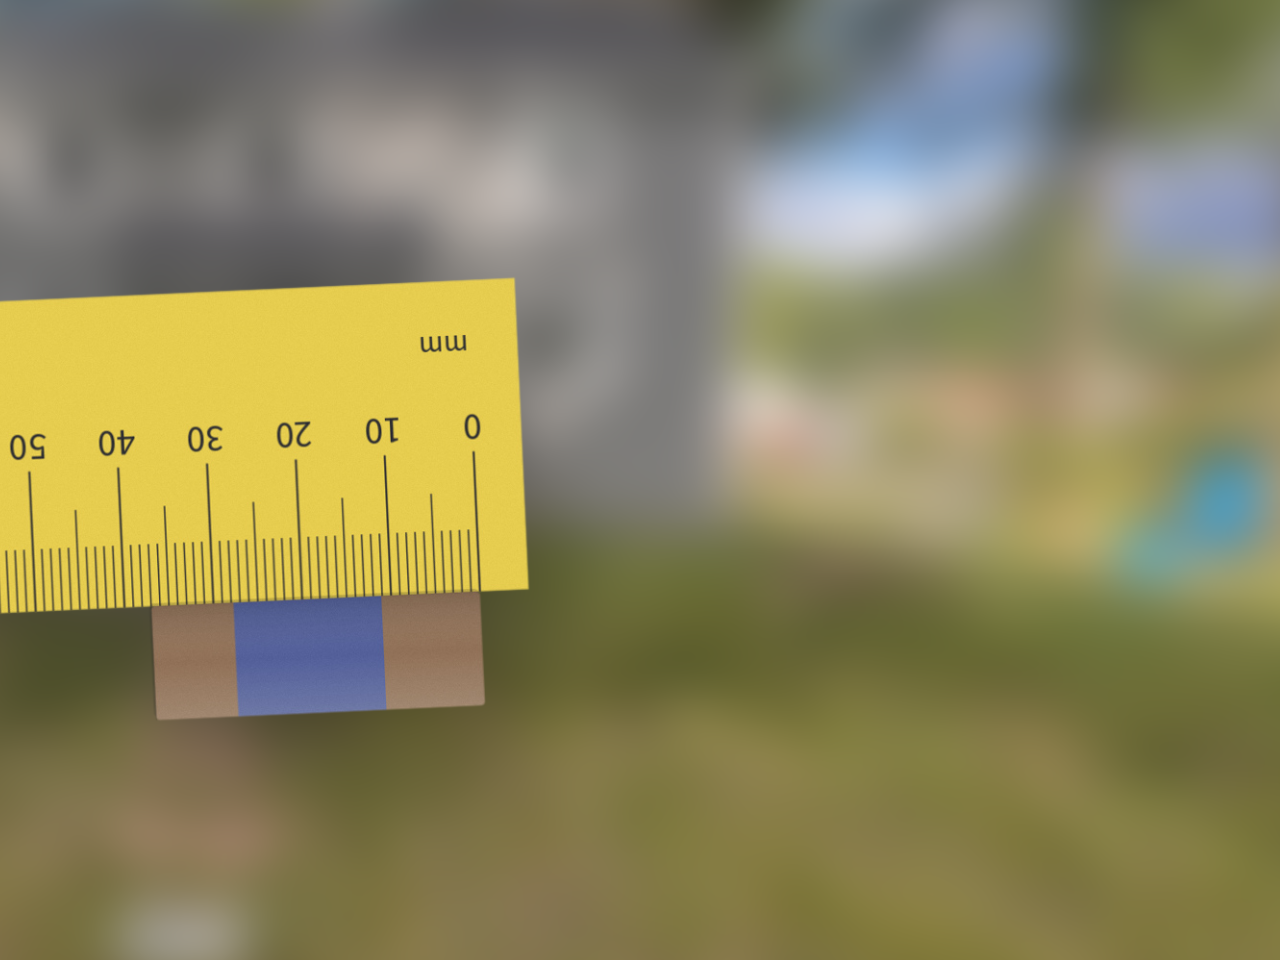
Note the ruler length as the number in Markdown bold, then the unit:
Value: **37** mm
